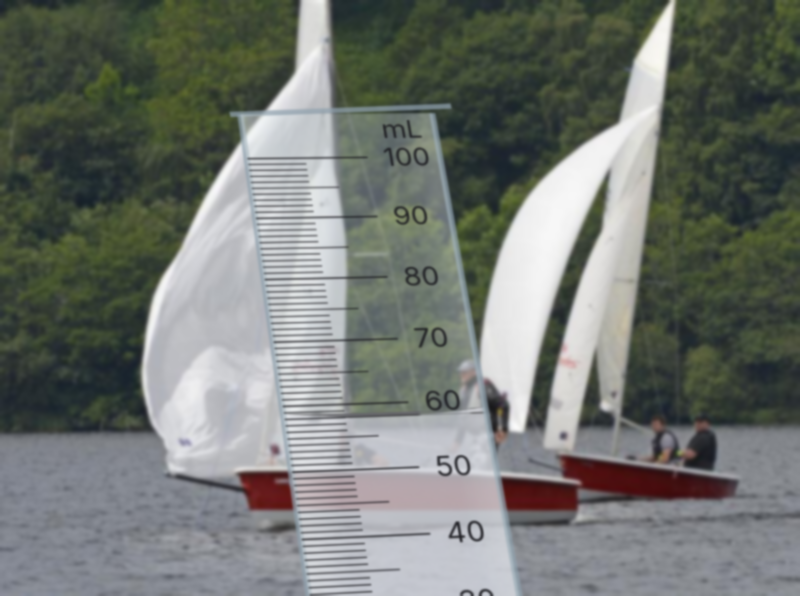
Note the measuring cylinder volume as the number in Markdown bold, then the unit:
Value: **58** mL
